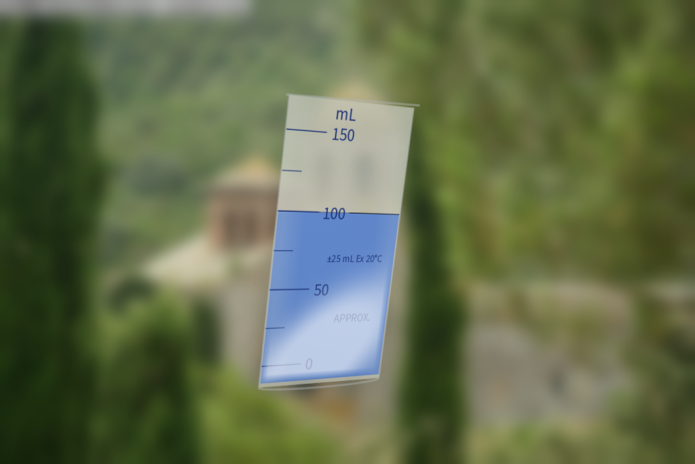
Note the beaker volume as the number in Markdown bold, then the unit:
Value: **100** mL
